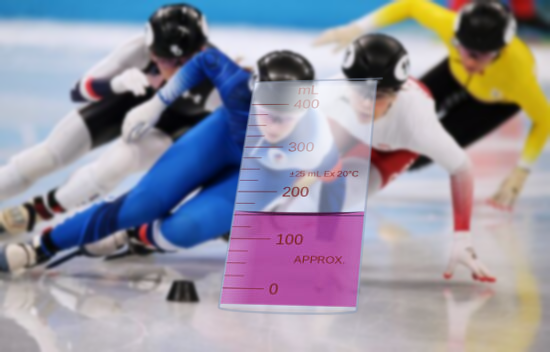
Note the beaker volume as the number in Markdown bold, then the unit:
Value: **150** mL
